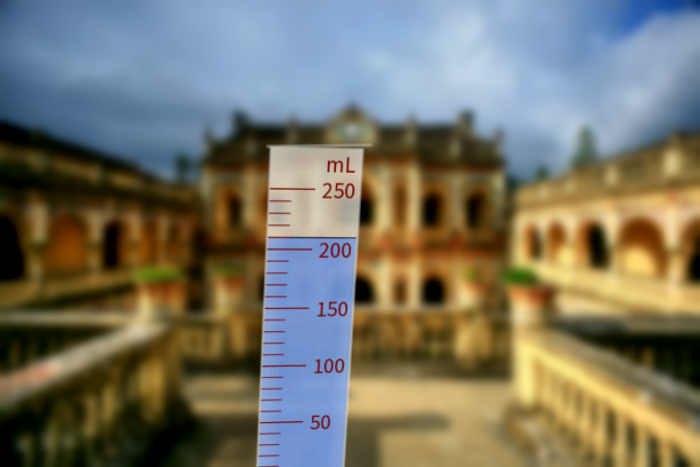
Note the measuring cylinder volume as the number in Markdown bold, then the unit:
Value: **210** mL
